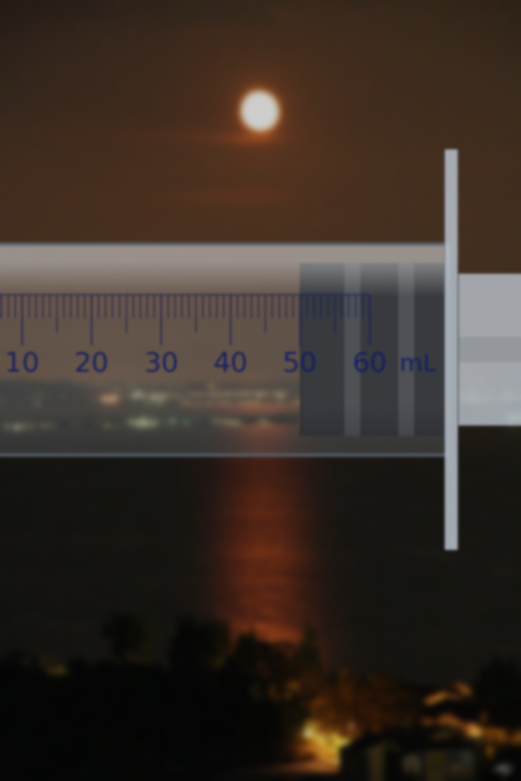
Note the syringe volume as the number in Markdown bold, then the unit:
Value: **50** mL
